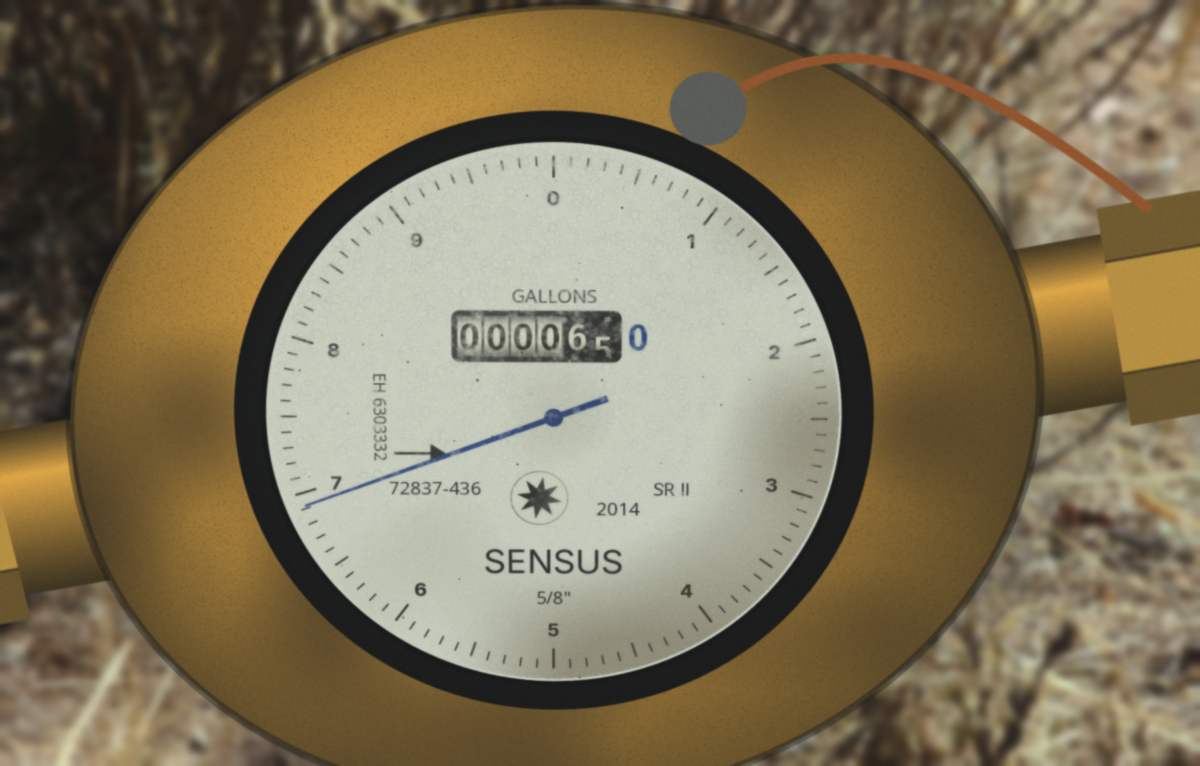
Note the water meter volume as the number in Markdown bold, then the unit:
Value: **646.9** gal
